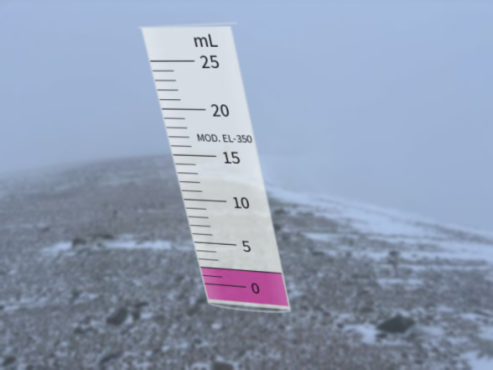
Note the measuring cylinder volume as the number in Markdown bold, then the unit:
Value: **2** mL
